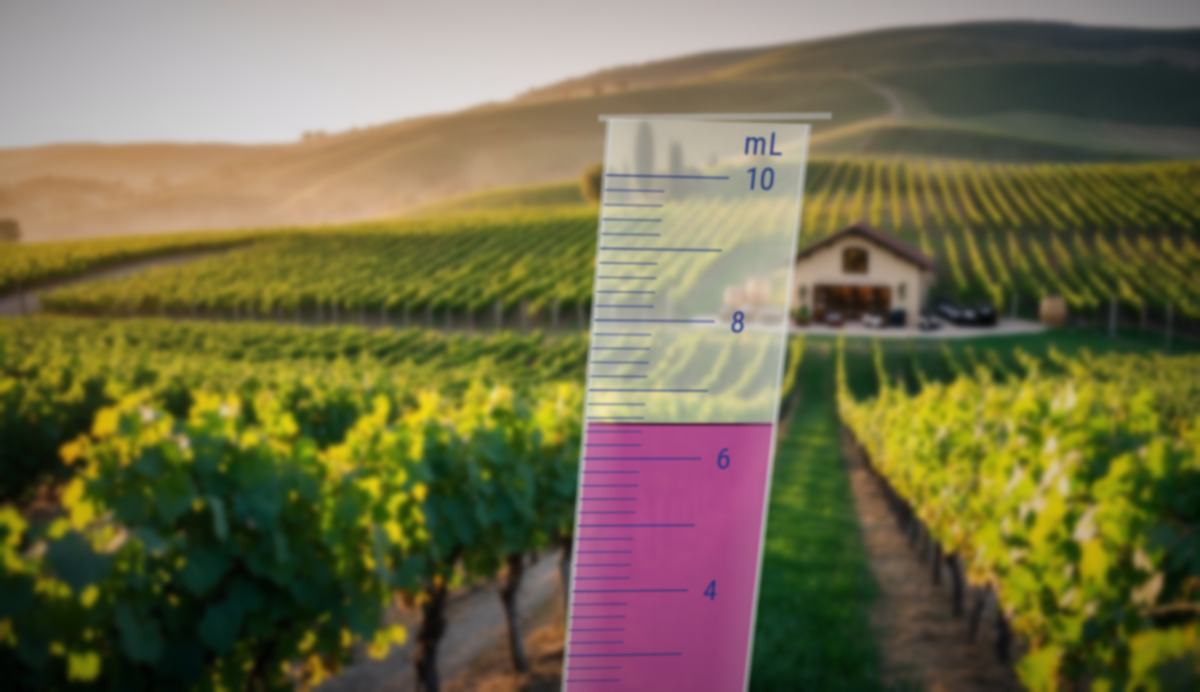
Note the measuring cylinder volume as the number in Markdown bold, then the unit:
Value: **6.5** mL
